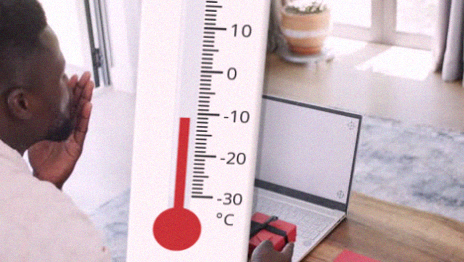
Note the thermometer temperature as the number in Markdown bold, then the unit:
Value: **-11** °C
